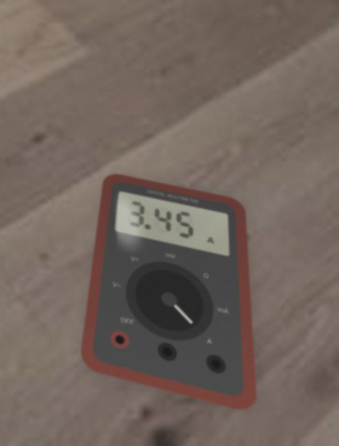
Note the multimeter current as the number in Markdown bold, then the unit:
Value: **3.45** A
